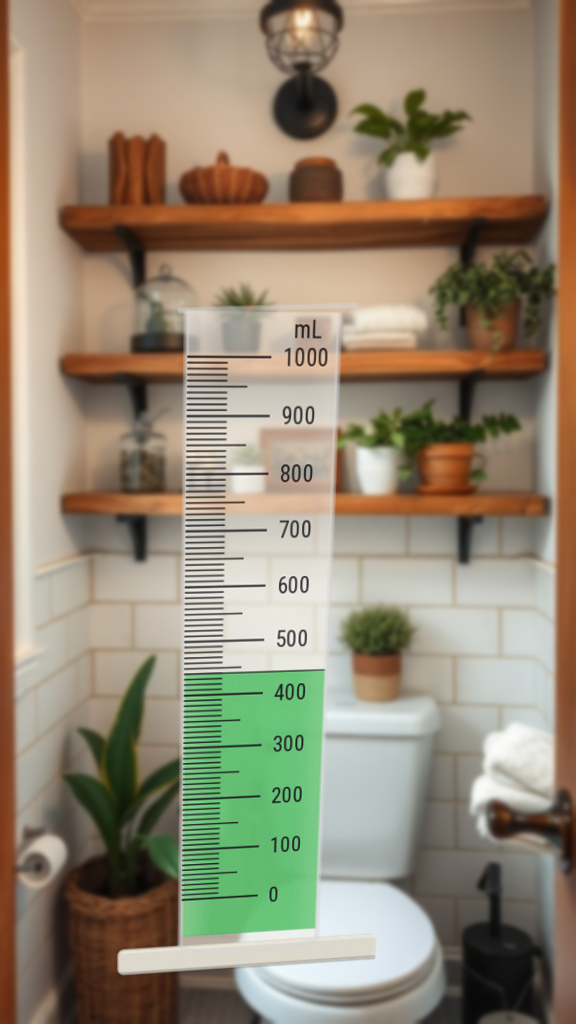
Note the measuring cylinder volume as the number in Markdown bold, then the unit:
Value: **440** mL
